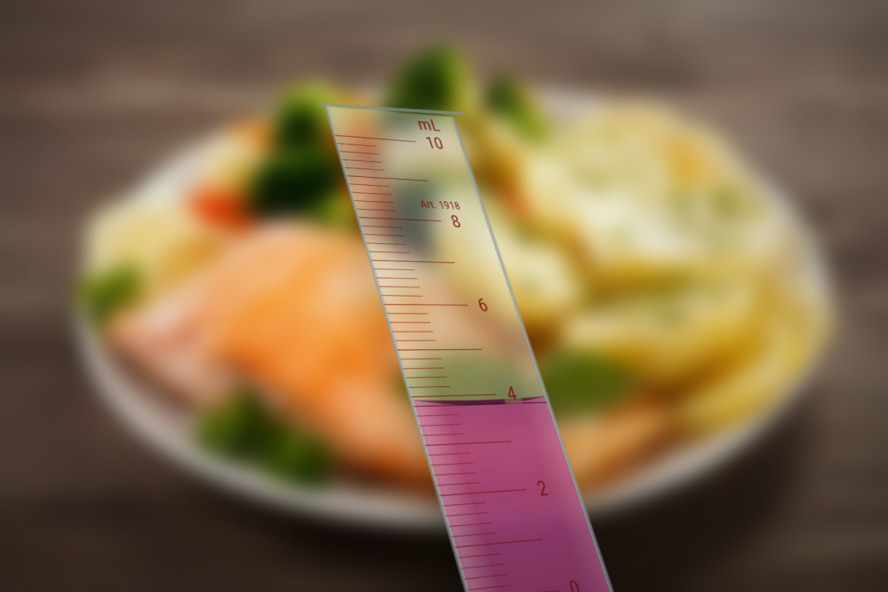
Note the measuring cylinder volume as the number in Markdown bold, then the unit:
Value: **3.8** mL
